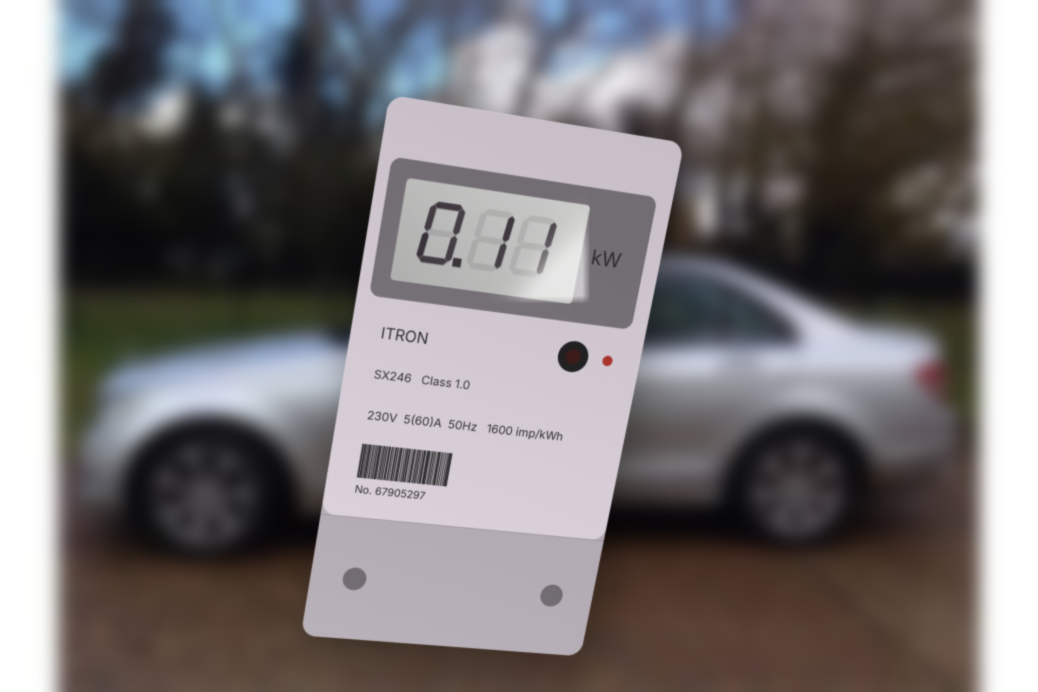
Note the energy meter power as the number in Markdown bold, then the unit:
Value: **0.11** kW
